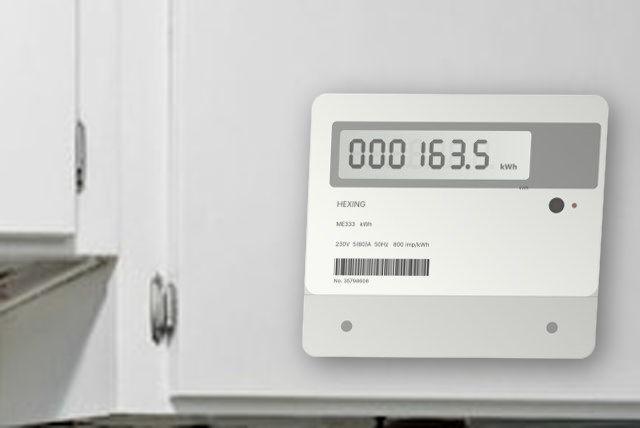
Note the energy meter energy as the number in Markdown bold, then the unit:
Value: **163.5** kWh
